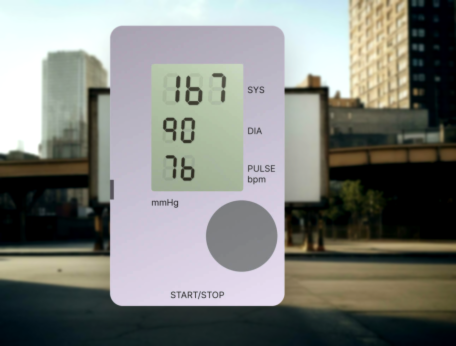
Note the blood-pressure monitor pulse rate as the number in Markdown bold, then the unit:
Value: **76** bpm
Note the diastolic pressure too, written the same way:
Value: **90** mmHg
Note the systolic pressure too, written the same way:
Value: **167** mmHg
